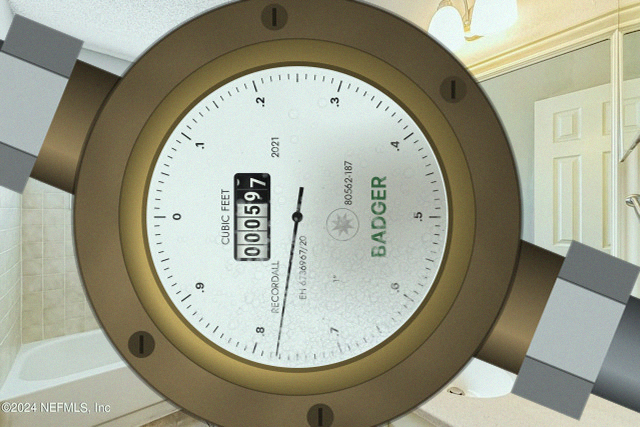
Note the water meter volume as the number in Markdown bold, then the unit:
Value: **596.77** ft³
